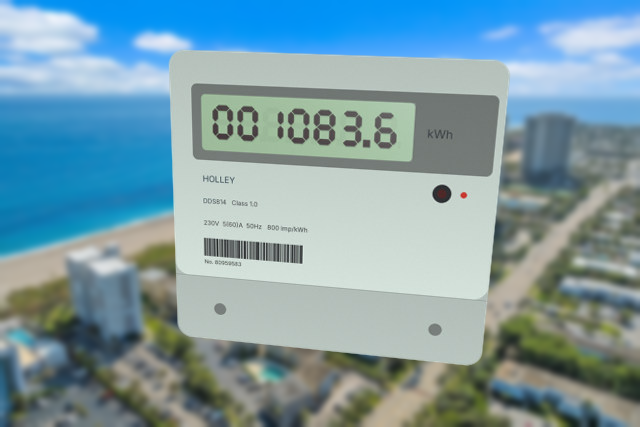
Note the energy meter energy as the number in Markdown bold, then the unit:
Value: **1083.6** kWh
